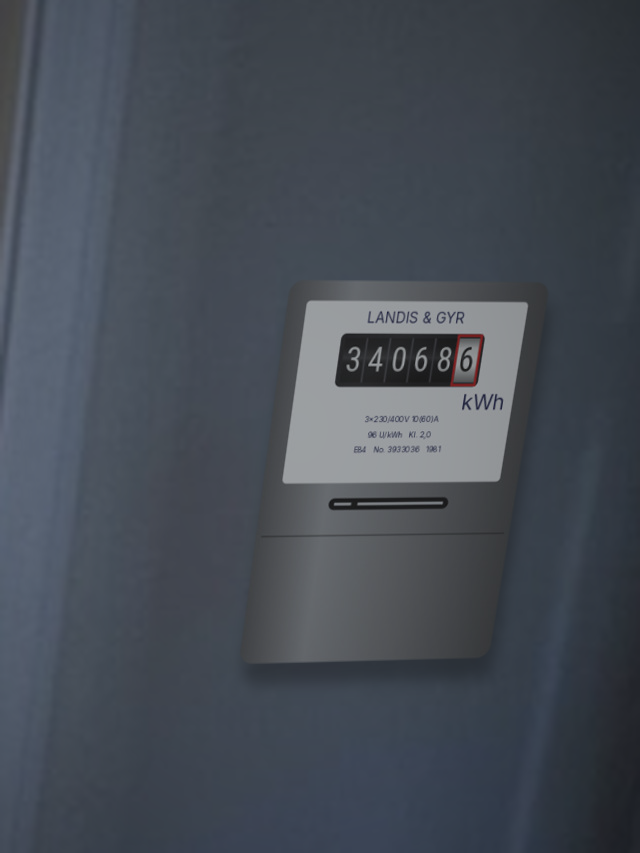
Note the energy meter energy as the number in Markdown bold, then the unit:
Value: **34068.6** kWh
